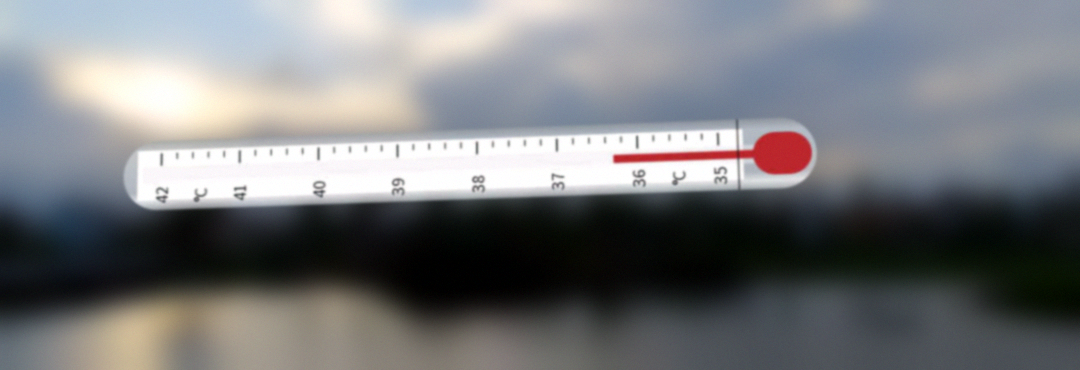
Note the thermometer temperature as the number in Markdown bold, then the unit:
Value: **36.3** °C
